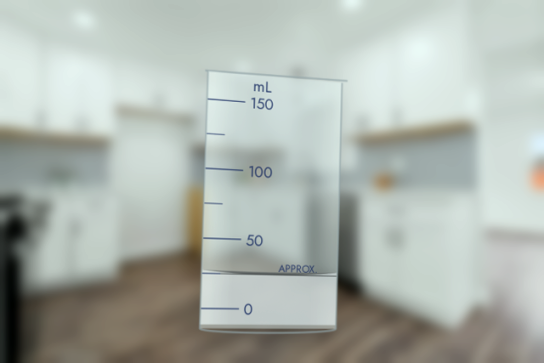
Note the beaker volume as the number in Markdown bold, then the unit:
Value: **25** mL
